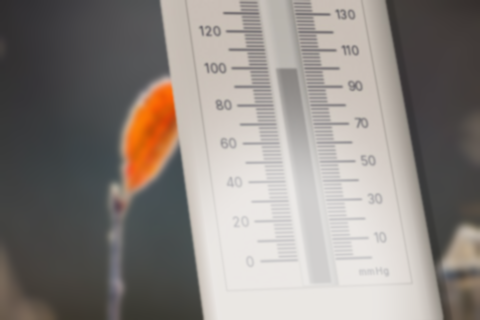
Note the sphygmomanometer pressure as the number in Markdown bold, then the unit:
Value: **100** mmHg
